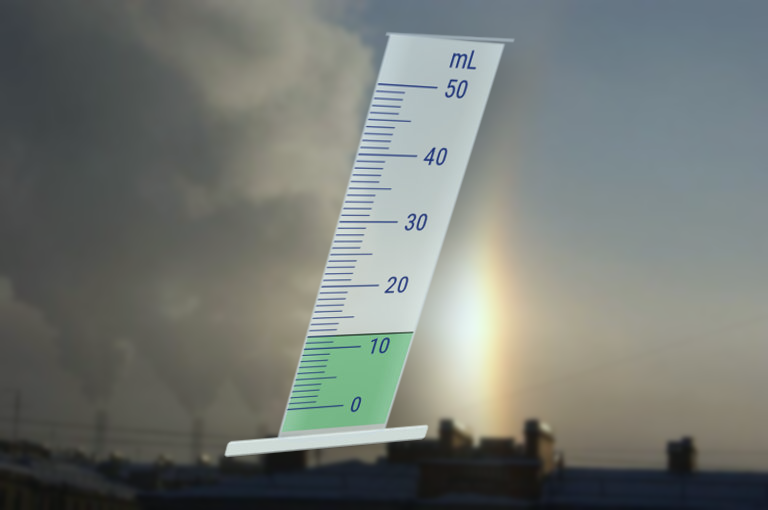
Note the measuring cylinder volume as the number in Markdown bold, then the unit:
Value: **12** mL
